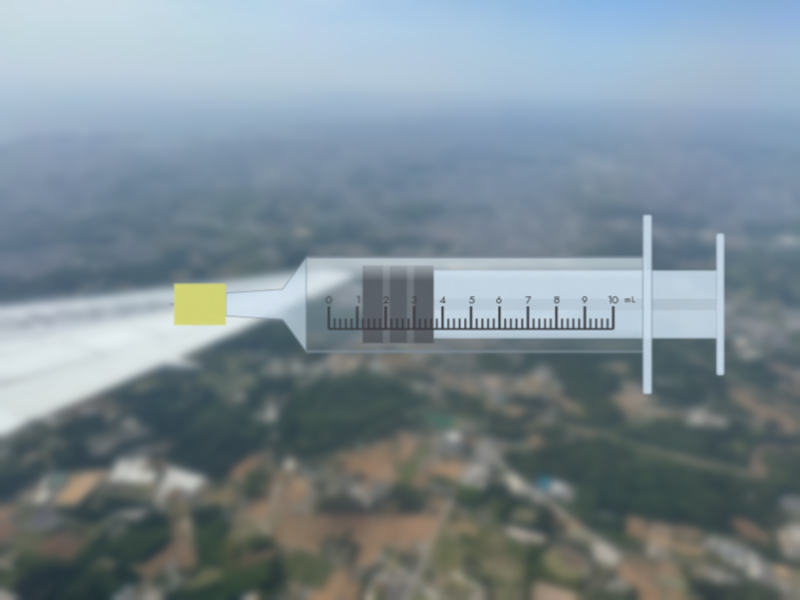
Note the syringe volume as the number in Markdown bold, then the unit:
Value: **1.2** mL
